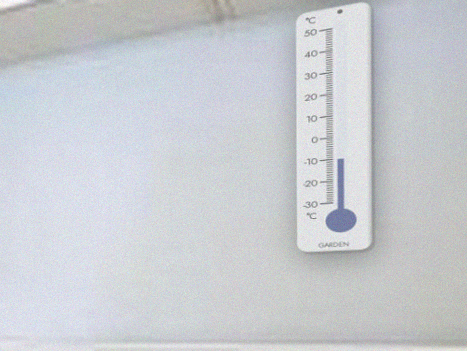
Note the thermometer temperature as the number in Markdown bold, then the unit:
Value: **-10** °C
